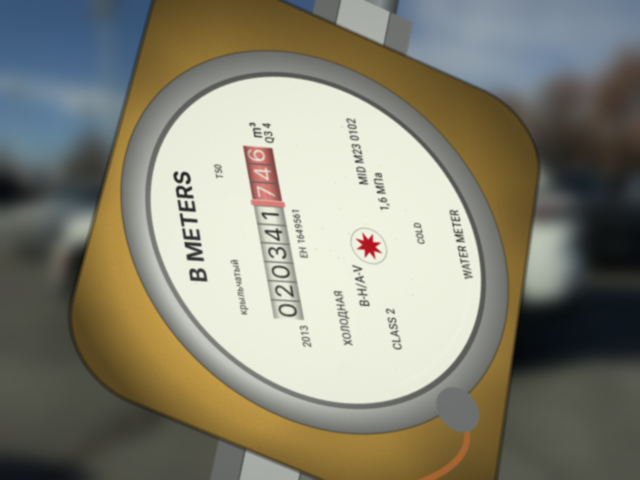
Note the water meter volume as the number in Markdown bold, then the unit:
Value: **20341.746** m³
